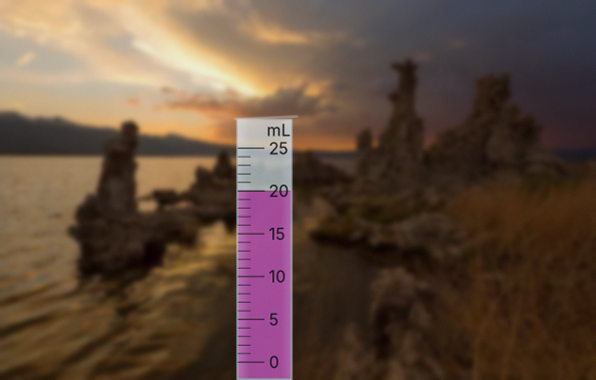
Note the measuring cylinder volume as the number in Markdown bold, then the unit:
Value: **20** mL
